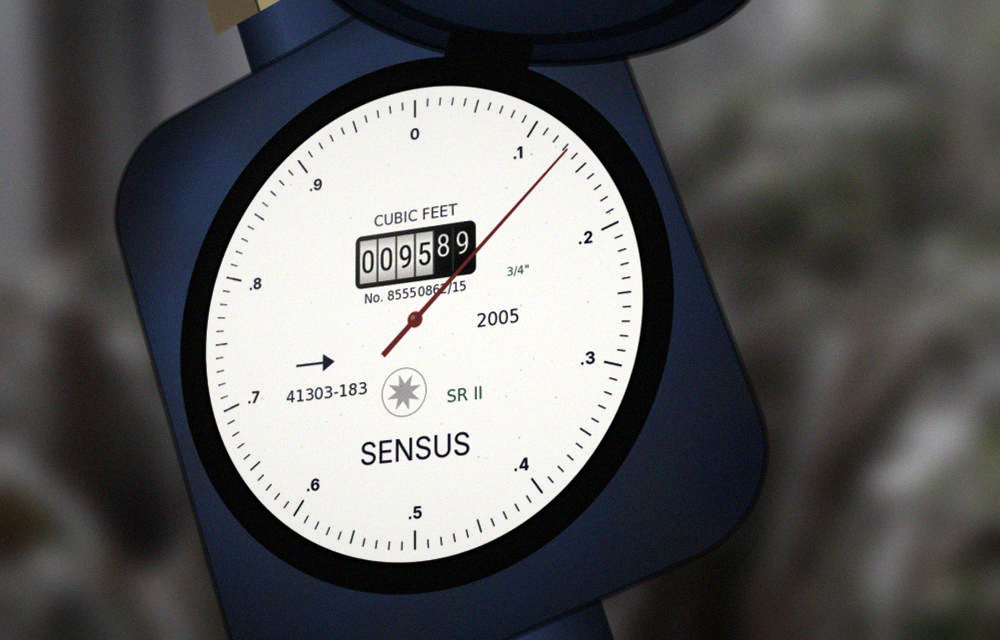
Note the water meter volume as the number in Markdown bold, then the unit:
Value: **9589.13** ft³
